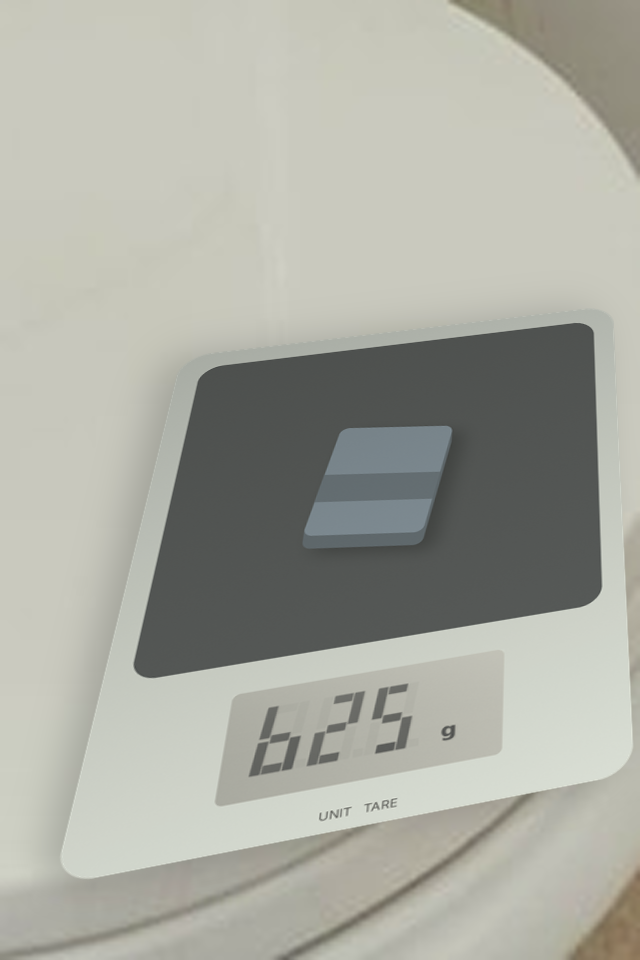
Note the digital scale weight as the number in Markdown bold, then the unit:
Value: **625** g
